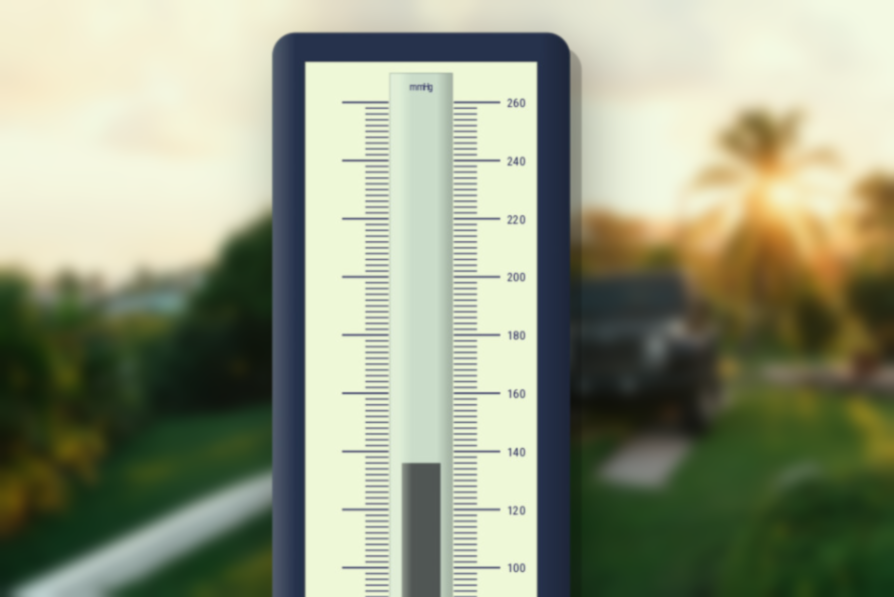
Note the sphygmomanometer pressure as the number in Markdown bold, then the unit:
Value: **136** mmHg
